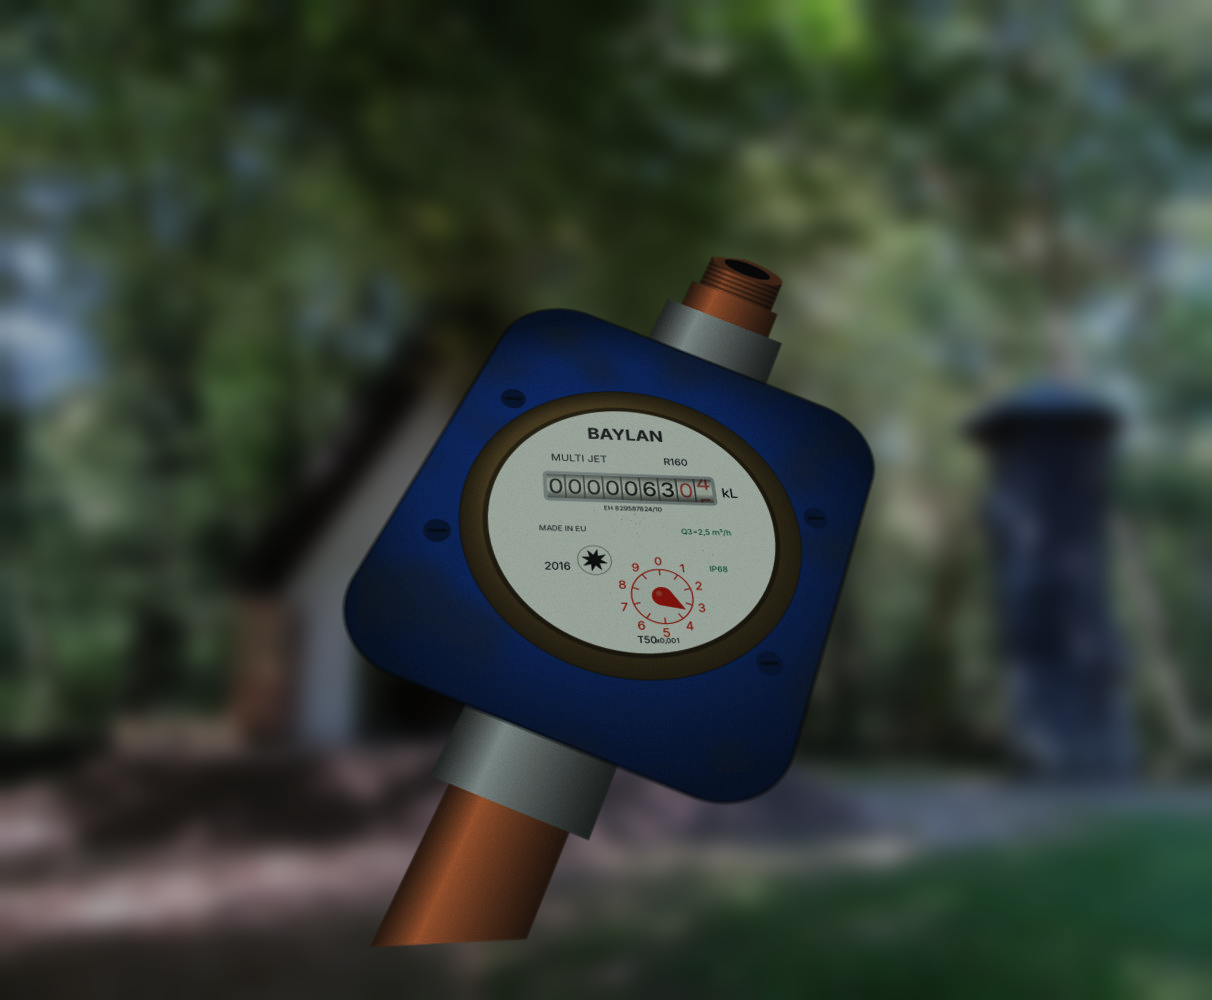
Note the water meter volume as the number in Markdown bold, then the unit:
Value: **63.043** kL
